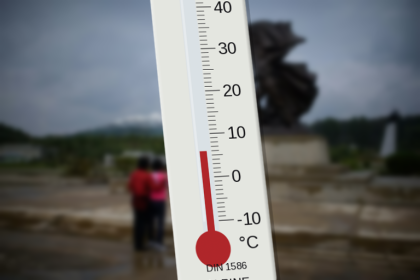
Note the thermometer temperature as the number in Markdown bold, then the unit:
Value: **6** °C
